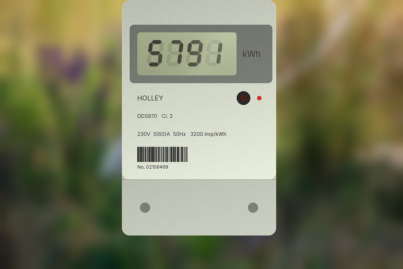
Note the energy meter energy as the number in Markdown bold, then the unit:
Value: **5791** kWh
